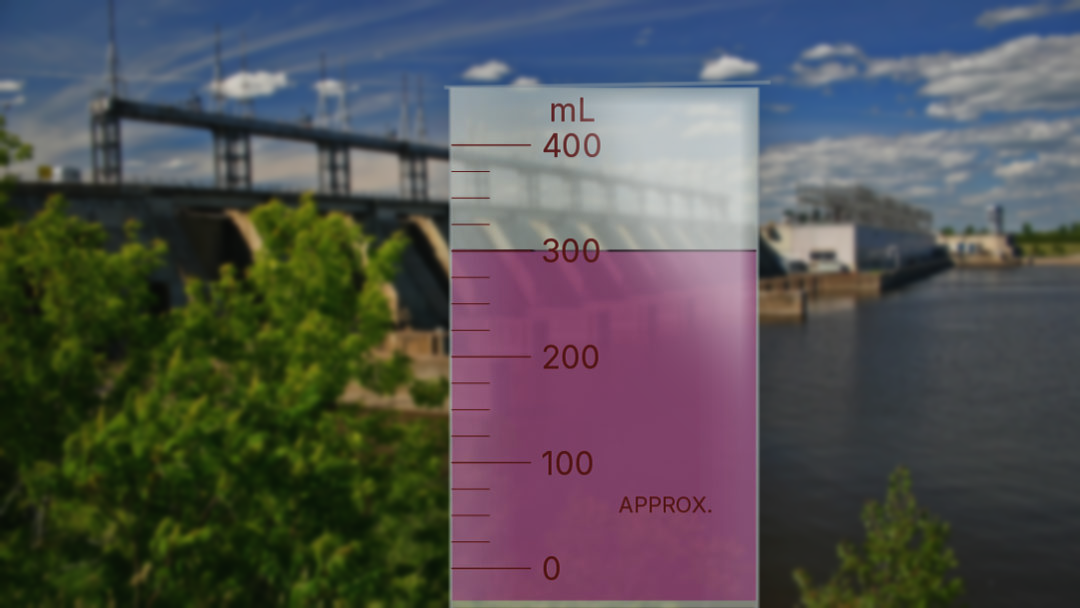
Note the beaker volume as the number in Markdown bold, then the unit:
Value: **300** mL
